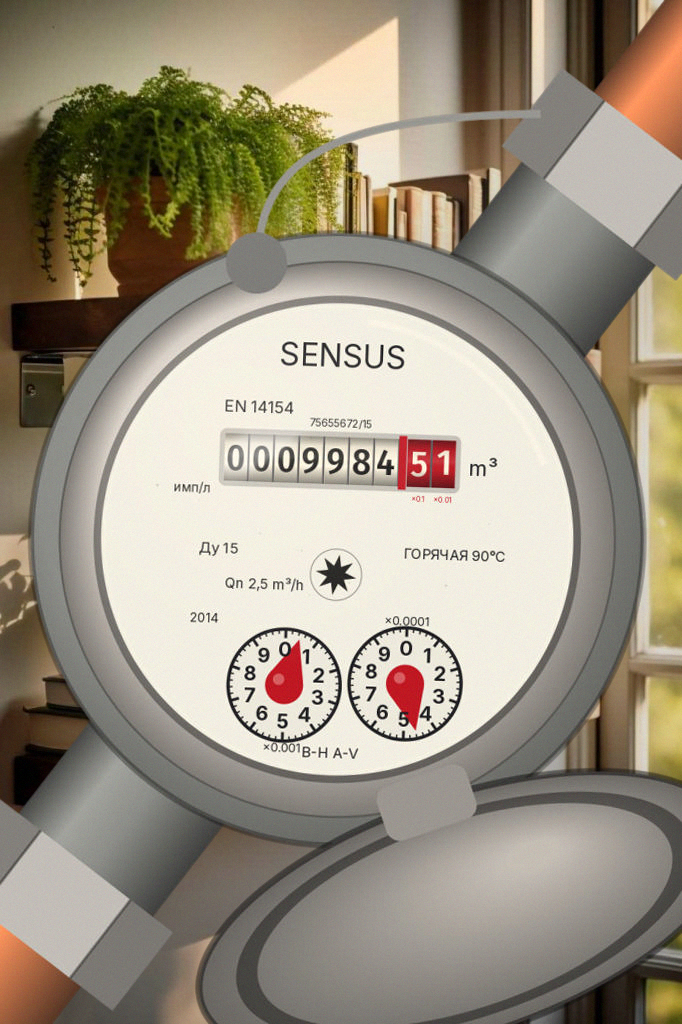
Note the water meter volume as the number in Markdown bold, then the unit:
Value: **9984.5104** m³
